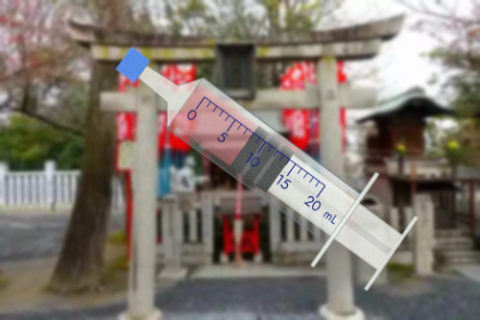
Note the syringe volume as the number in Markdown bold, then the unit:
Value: **8** mL
